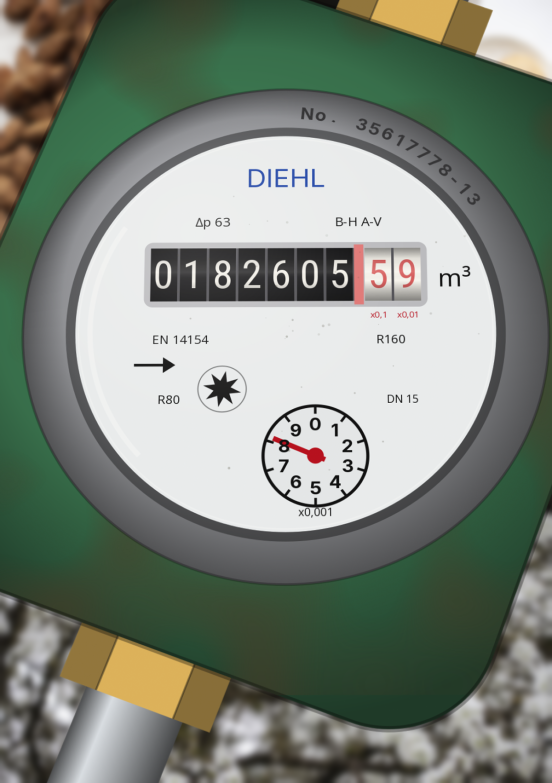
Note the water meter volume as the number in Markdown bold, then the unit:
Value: **182605.598** m³
